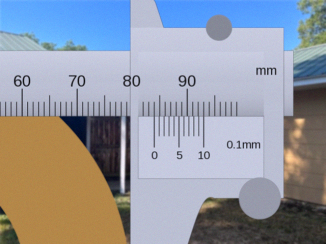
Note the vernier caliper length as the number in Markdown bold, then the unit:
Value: **84.0** mm
